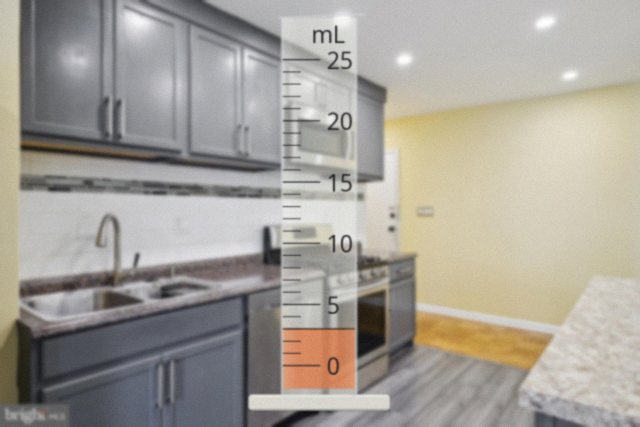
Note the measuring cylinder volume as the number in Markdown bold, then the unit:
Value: **3** mL
